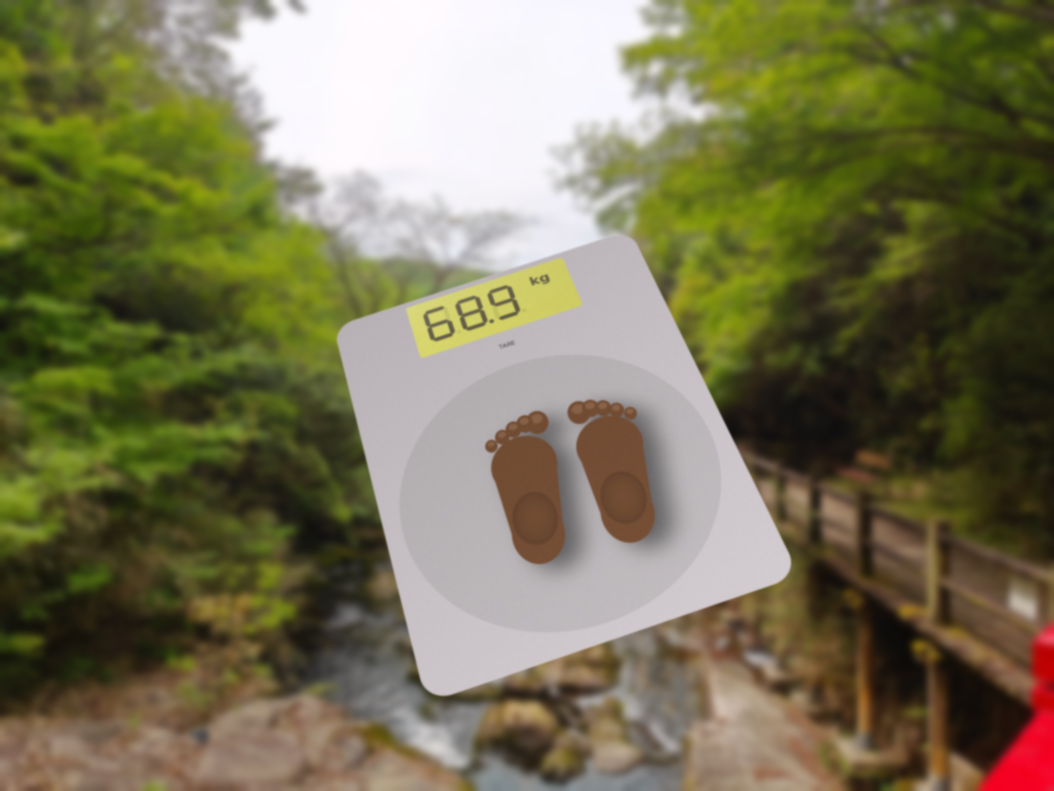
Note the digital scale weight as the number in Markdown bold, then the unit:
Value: **68.9** kg
